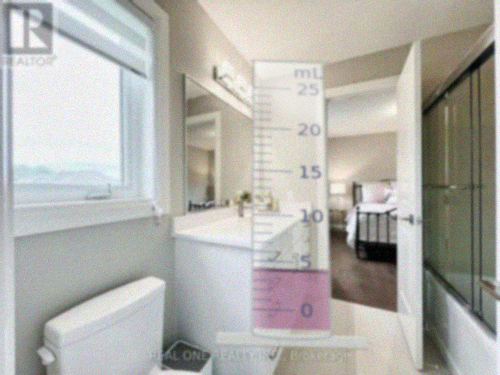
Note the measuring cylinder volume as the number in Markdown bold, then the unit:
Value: **4** mL
